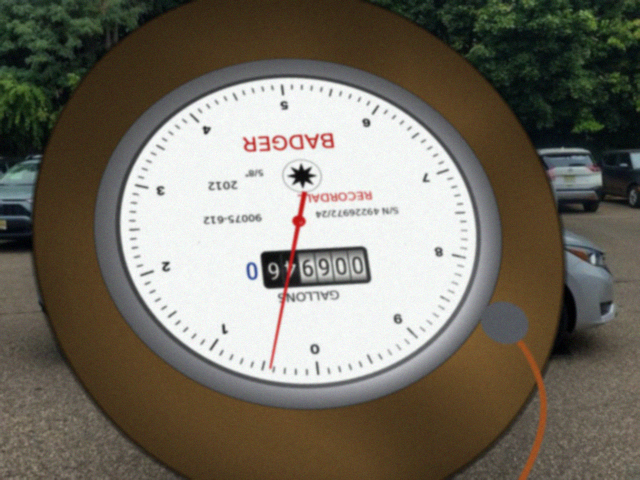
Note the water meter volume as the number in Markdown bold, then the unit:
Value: **69460.4** gal
